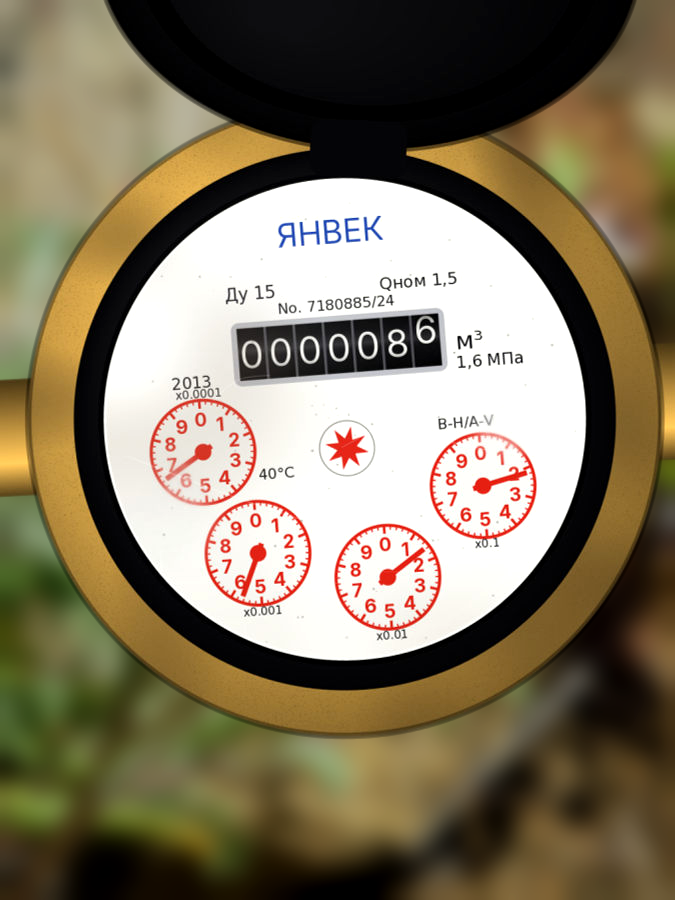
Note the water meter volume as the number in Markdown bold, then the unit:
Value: **86.2156** m³
